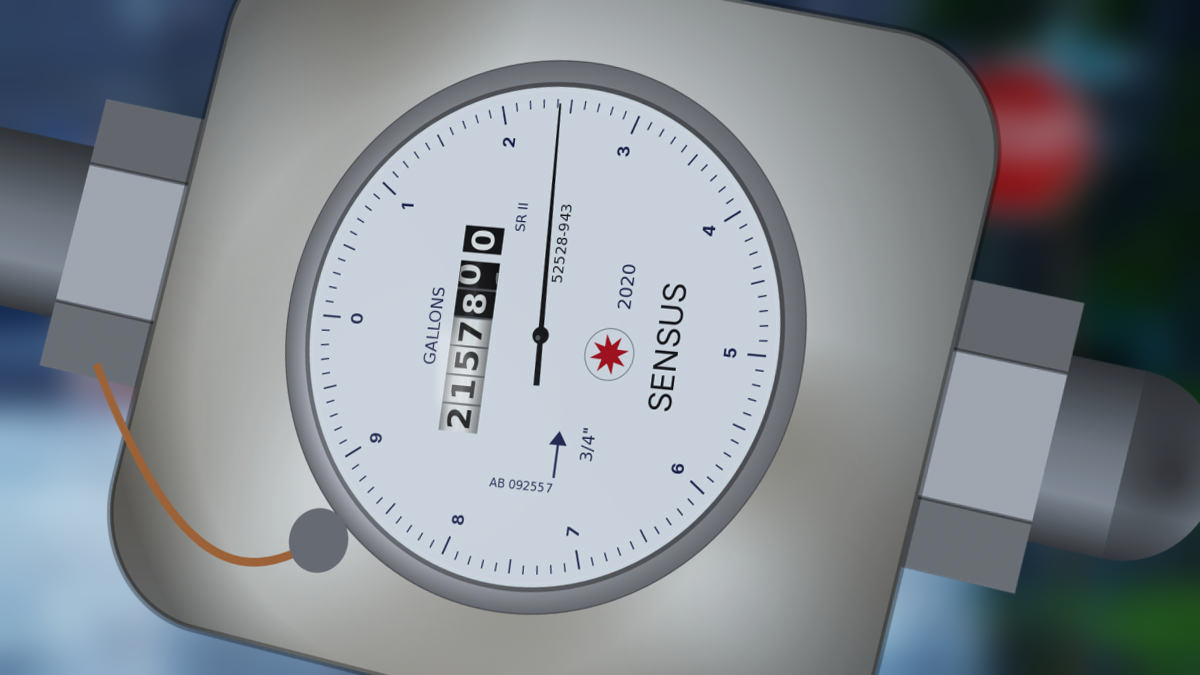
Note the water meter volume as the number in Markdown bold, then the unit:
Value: **2157802.4** gal
